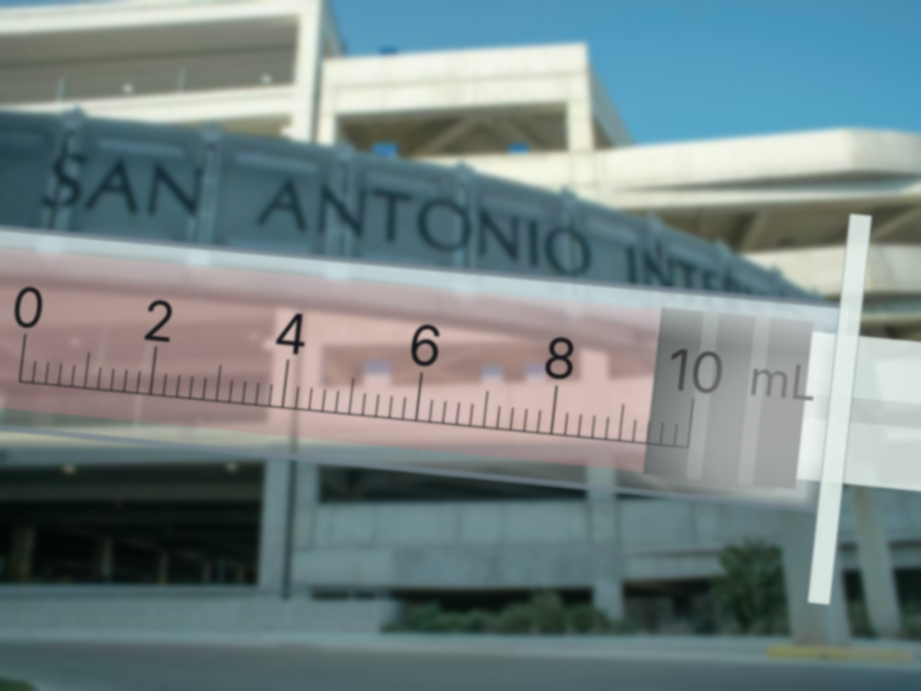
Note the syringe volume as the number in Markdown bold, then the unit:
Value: **9.4** mL
